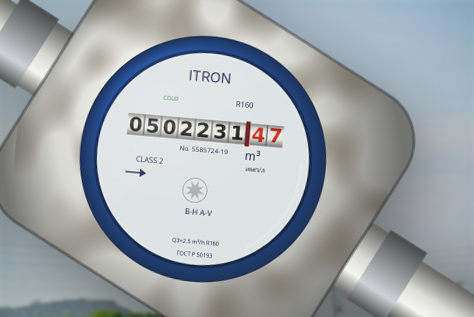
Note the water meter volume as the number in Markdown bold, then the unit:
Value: **502231.47** m³
